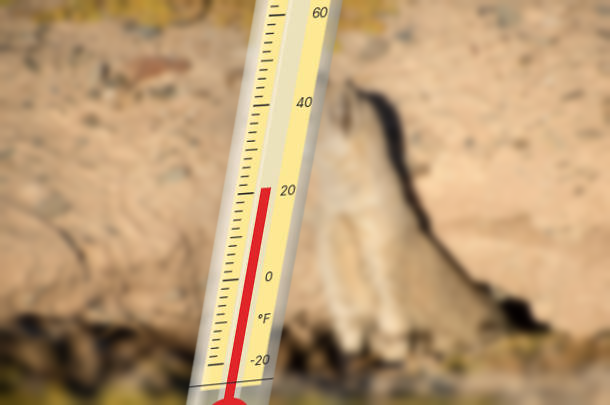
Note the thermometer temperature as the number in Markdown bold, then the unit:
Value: **21** °F
